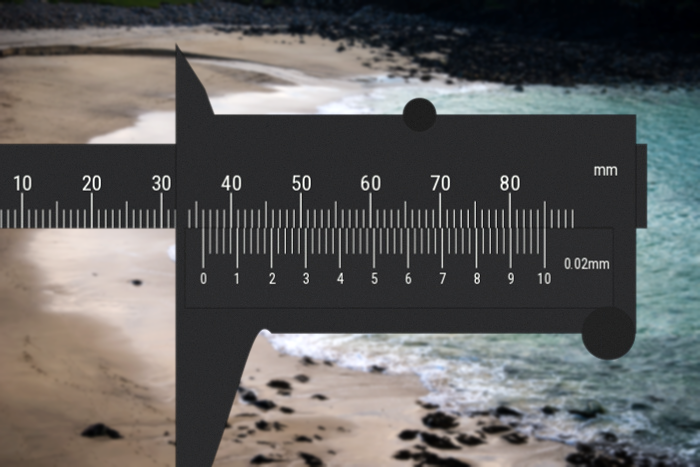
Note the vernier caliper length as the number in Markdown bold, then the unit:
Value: **36.0** mm
